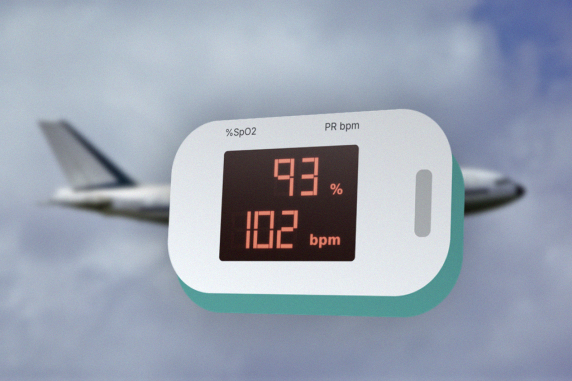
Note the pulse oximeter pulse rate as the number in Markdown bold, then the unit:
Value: **102** bpm
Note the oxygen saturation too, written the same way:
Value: **93** %
